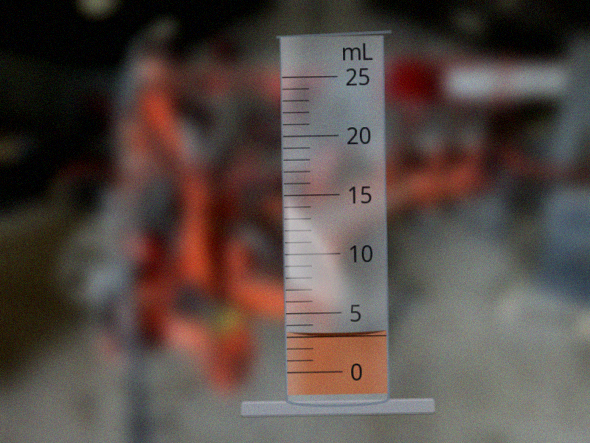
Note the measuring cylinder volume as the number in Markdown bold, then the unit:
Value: **3** mL
